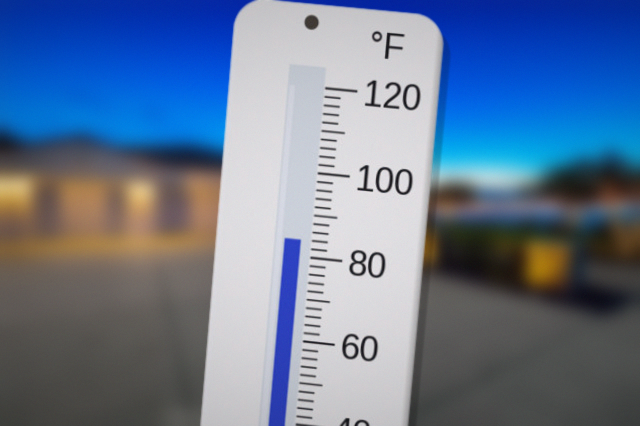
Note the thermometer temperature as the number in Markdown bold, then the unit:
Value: **84** °F
